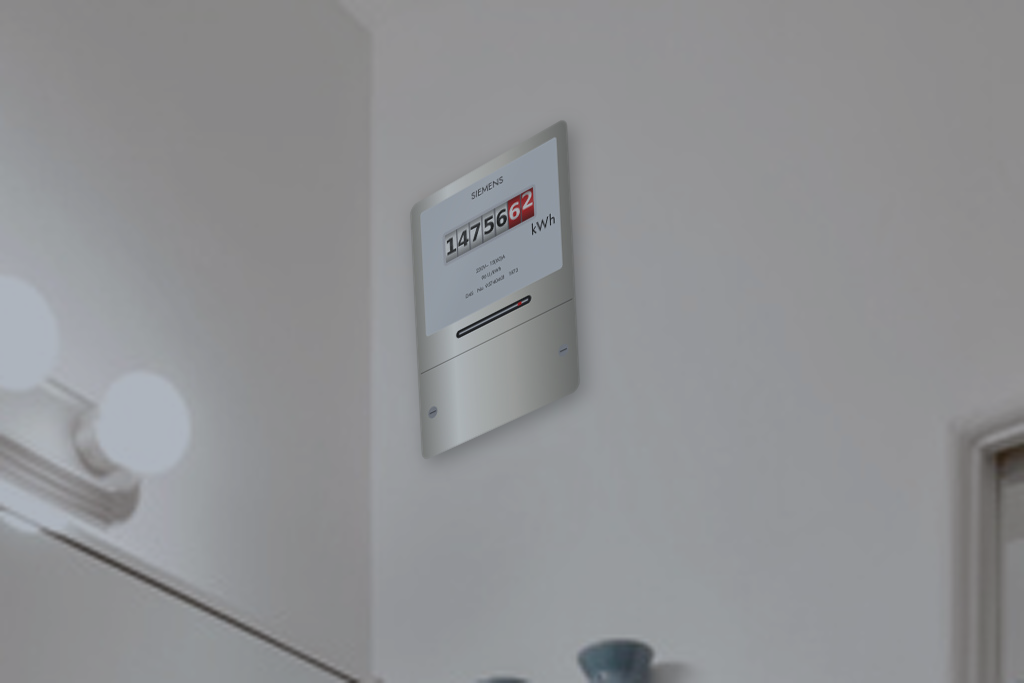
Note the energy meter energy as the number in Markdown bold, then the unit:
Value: **14756.62** kWh
